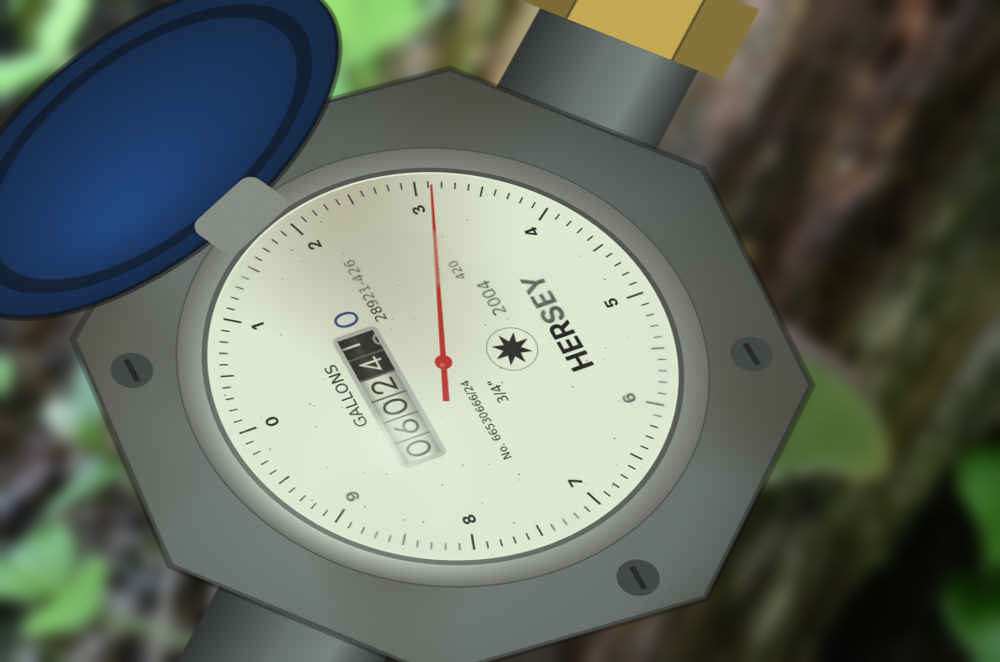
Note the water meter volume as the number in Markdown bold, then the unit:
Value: **602413.1** gal
